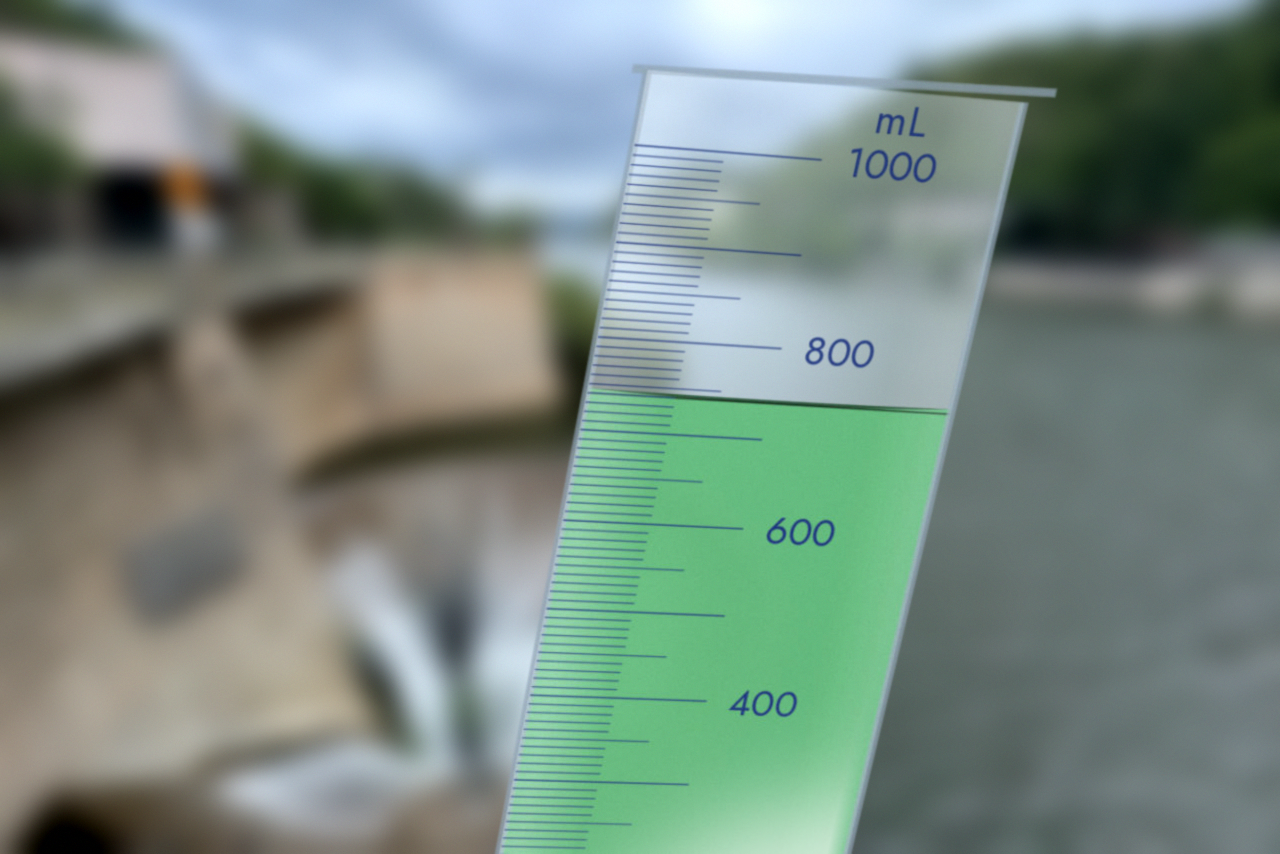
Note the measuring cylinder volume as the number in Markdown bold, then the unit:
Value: **740** mL
